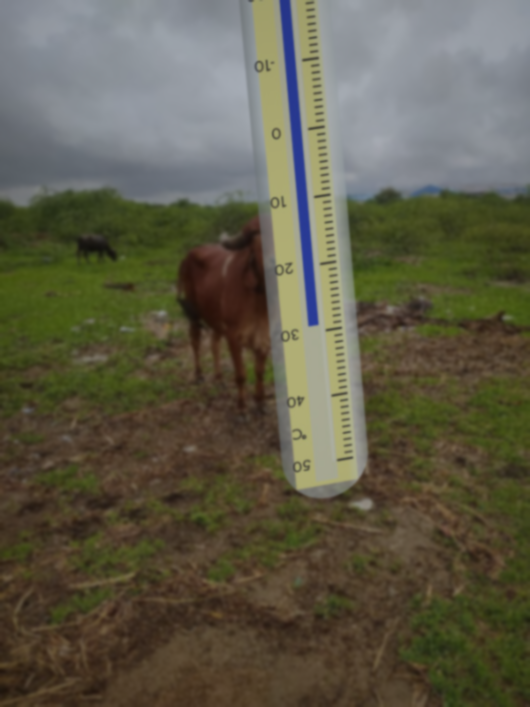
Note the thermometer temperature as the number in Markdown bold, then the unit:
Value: **29** °C
